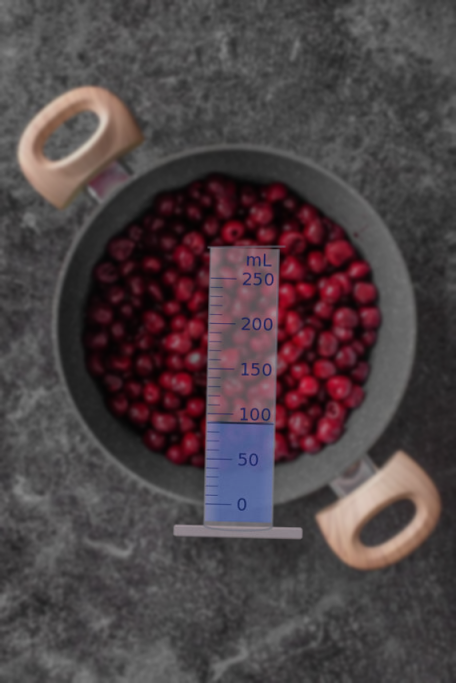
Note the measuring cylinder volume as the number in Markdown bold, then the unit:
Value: **90** mL
